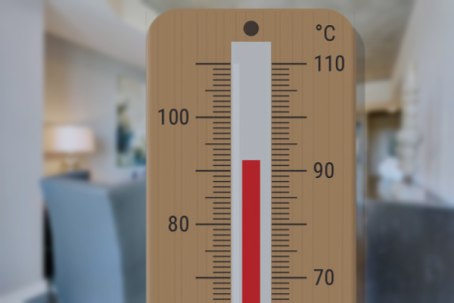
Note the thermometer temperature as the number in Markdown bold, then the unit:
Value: **92** °C
